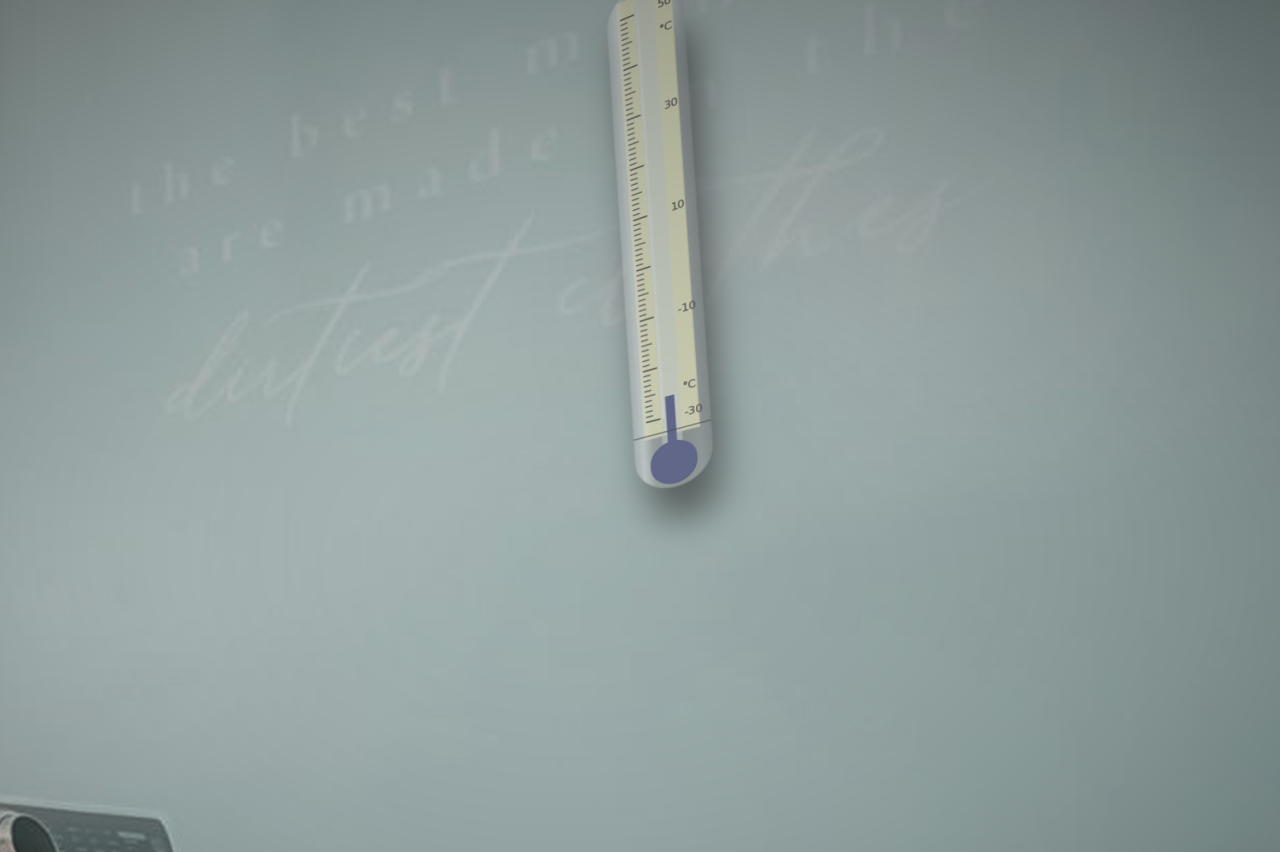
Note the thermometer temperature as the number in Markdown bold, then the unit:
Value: **-26** °C
